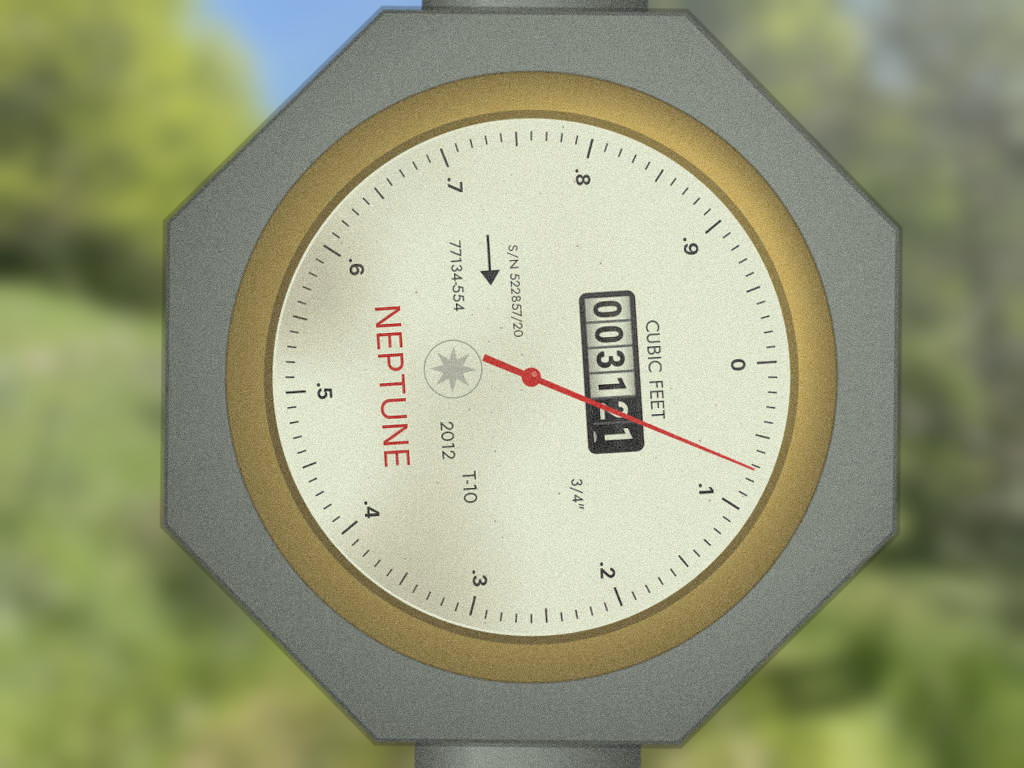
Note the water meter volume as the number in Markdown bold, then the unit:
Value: **3121.07** ft³
